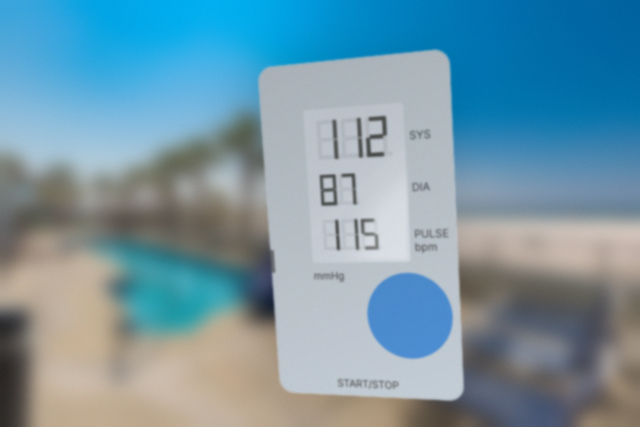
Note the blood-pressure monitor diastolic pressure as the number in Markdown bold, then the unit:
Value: **87** mmHg
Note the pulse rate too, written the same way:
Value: **115** bpm
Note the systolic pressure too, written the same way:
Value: **112** mmHg
